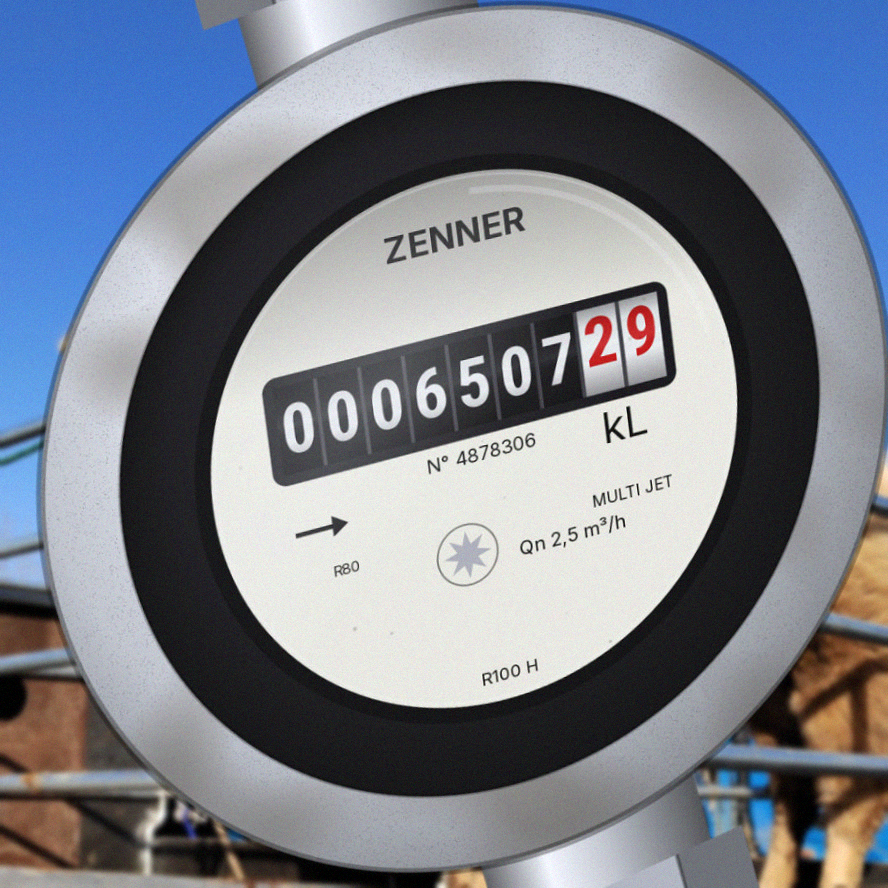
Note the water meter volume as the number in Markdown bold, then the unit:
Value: **6507.29** kL
